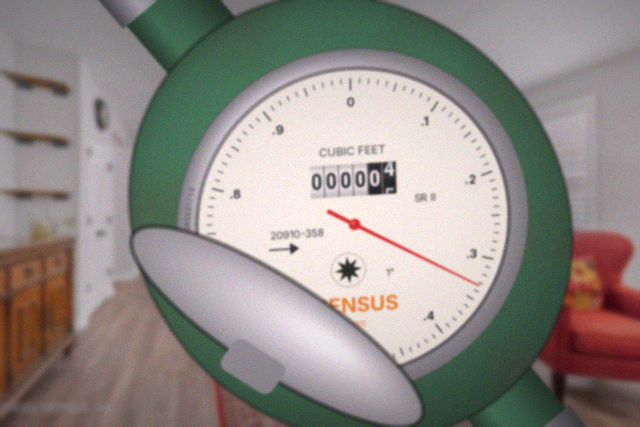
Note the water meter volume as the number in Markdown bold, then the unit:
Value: **4.33** ft³
